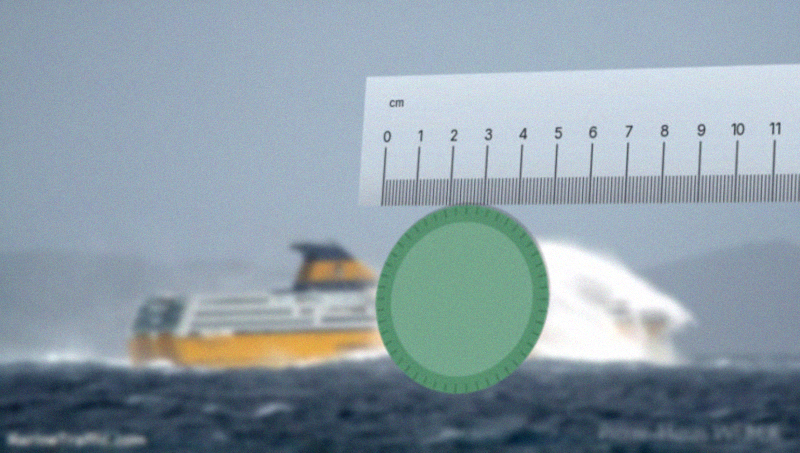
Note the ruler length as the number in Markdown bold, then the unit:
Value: **5** cm
